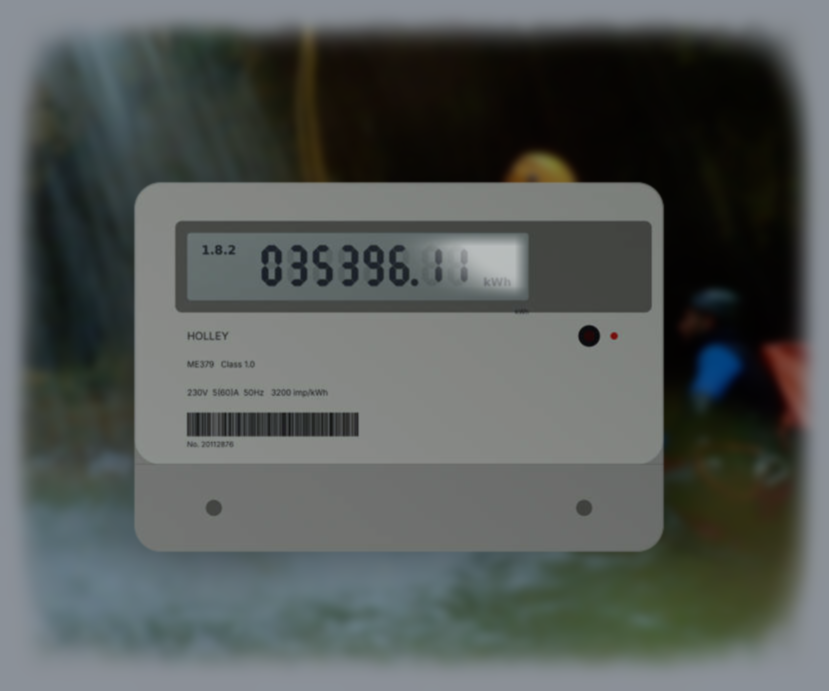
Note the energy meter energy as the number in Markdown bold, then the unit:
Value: **35396.11** kWh
